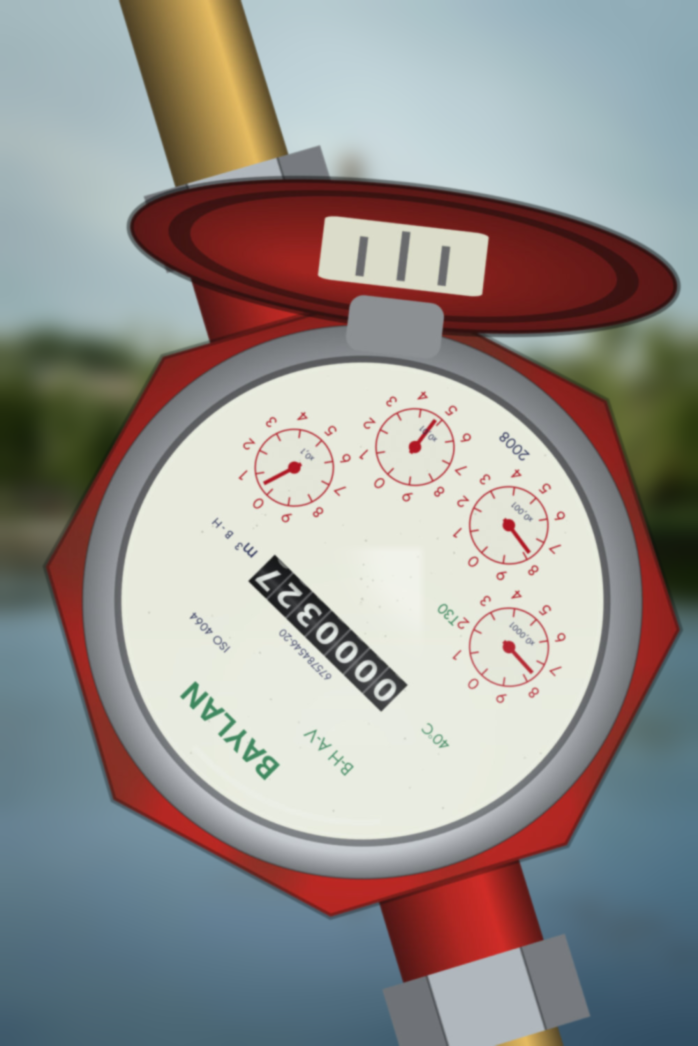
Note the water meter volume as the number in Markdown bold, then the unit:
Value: **327.0477** m³
